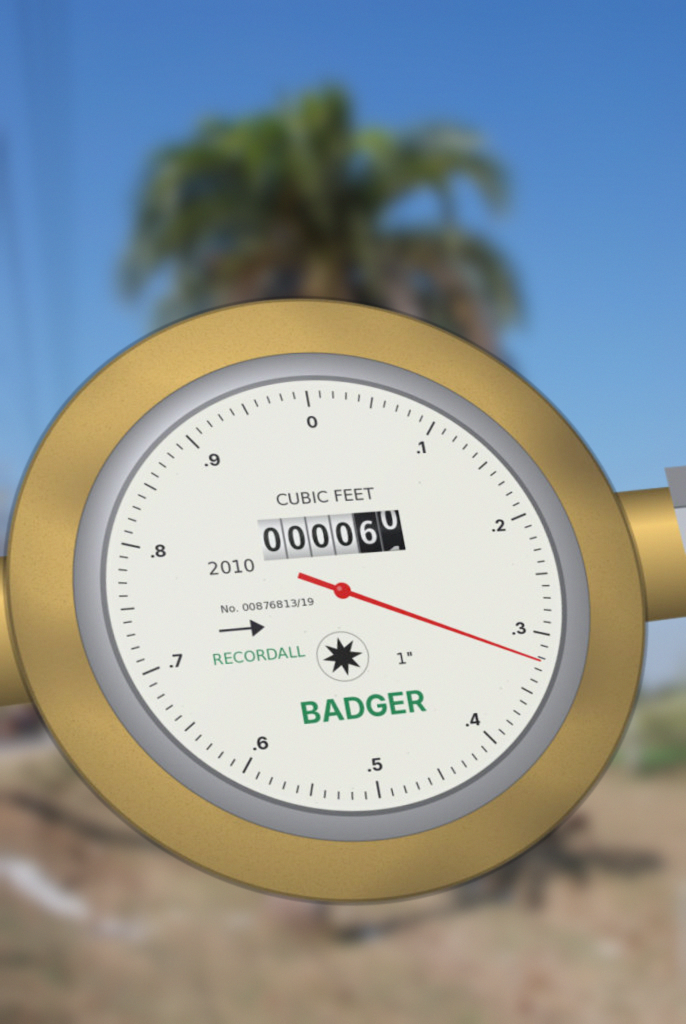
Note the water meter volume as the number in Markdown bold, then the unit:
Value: **60.32** ft³
